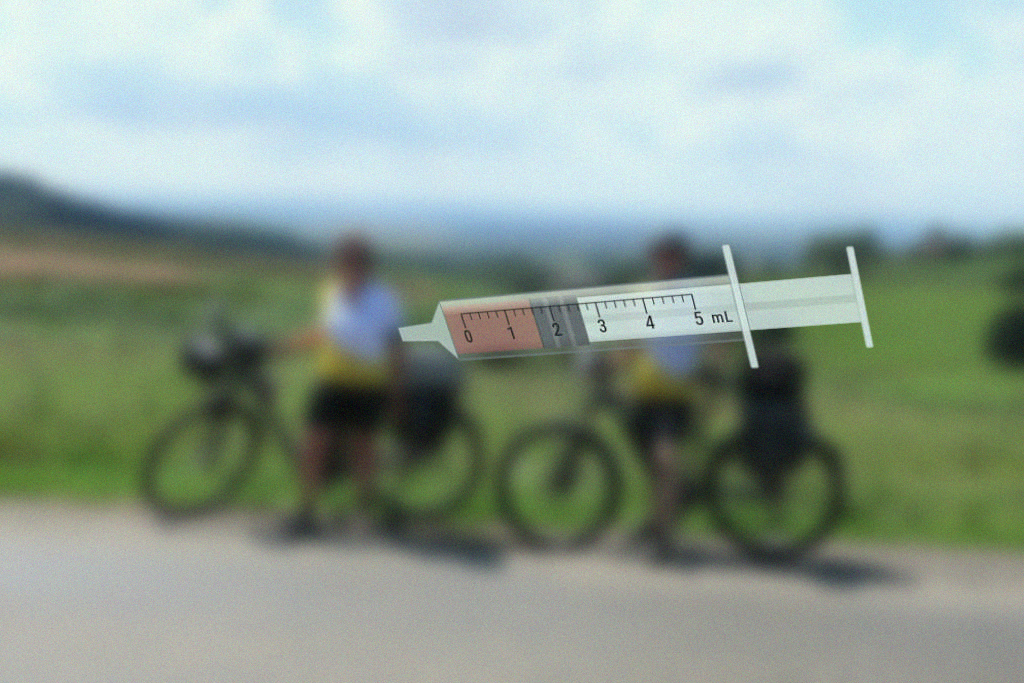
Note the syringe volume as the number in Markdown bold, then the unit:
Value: **1.6** mL
